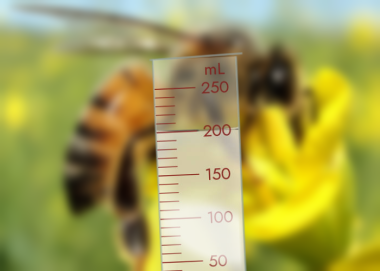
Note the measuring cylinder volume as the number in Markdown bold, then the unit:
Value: **200** mL
